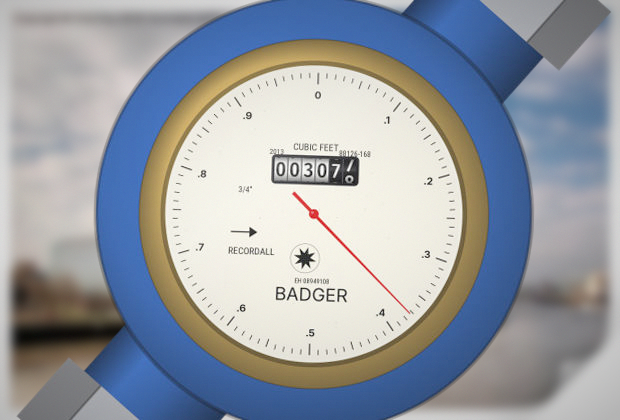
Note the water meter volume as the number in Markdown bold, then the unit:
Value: **3077.37** ft³
